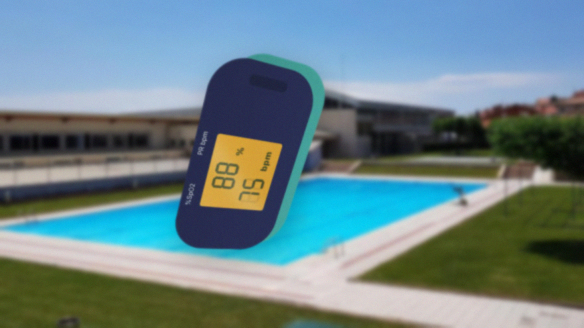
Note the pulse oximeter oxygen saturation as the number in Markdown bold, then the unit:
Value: **88** %
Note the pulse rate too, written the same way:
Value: **75** bpm
